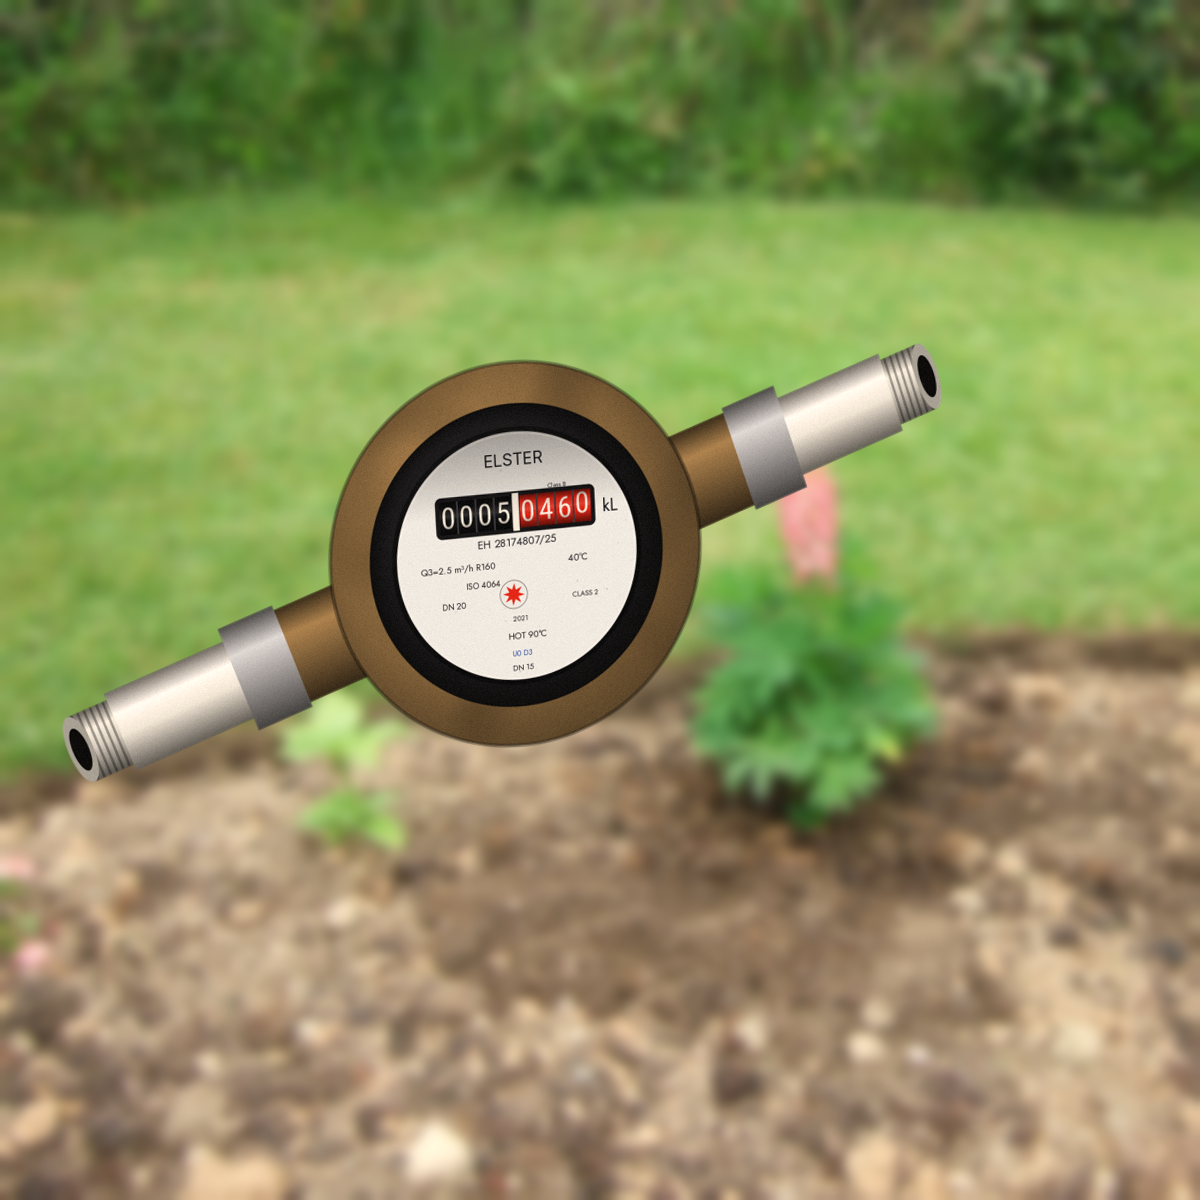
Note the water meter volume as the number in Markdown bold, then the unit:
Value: **5.0460** kL
